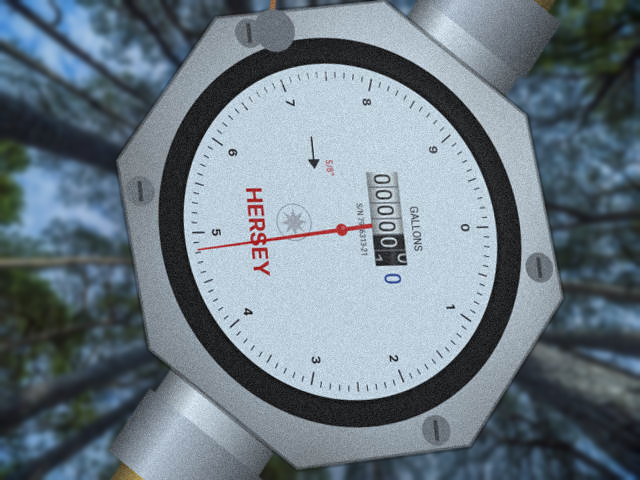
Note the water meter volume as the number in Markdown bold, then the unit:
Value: **4.8** gal
